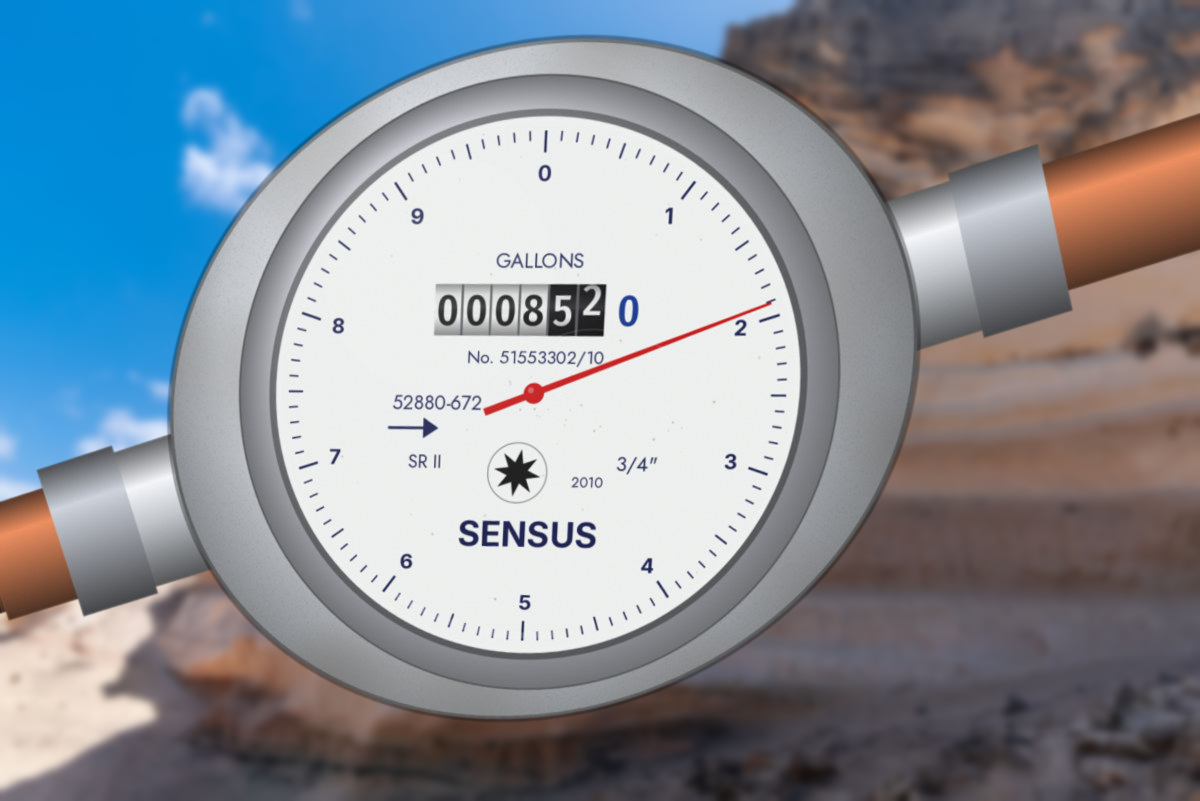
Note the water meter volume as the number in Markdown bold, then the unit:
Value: **8521.9** gal
